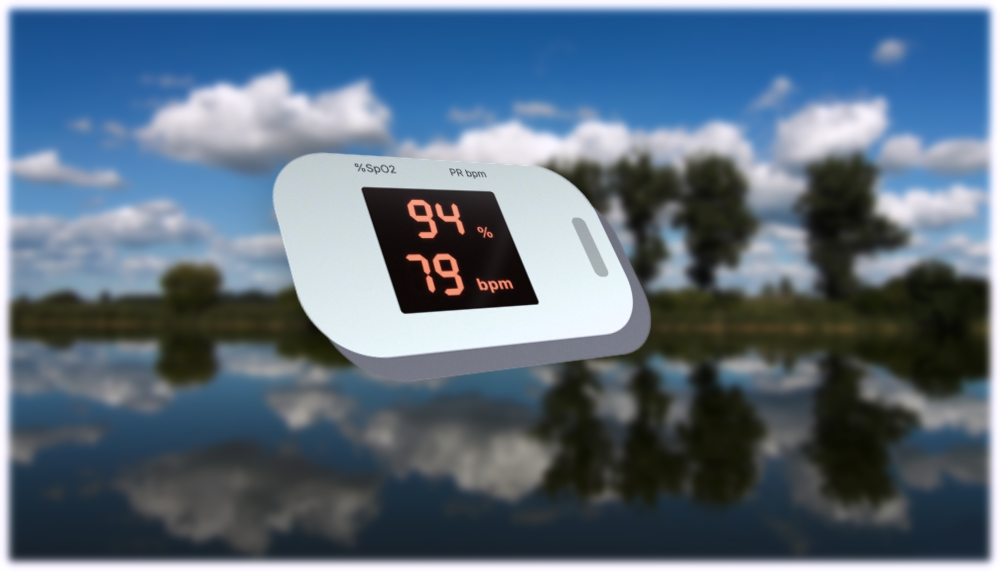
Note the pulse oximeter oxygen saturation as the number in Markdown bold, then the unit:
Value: **94** %
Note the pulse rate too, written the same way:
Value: **79** bpm
